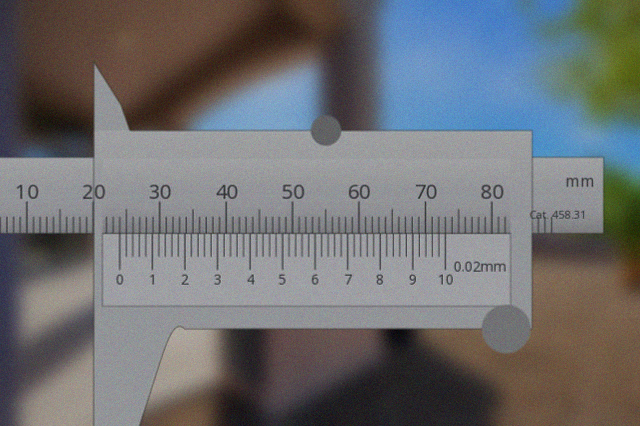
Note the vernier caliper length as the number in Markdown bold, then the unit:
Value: **24.0** mm
